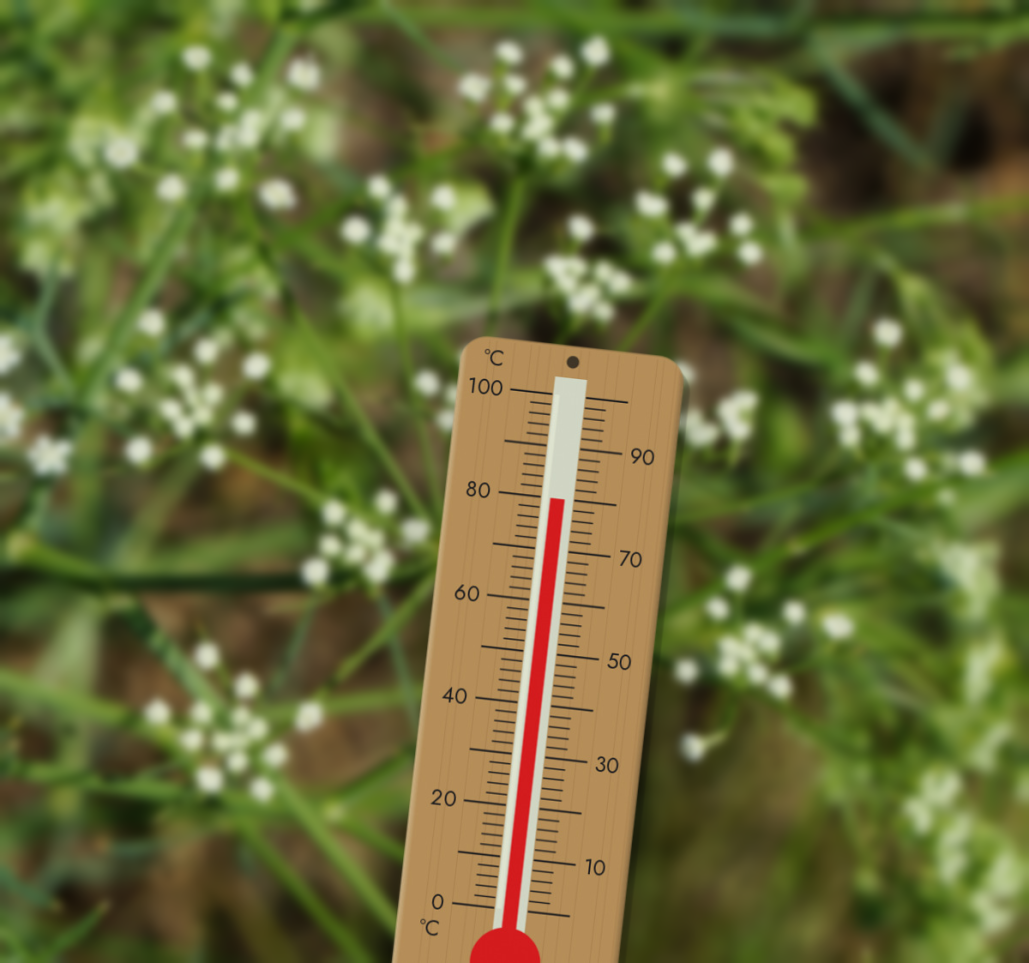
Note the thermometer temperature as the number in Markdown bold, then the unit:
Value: **80** °C
